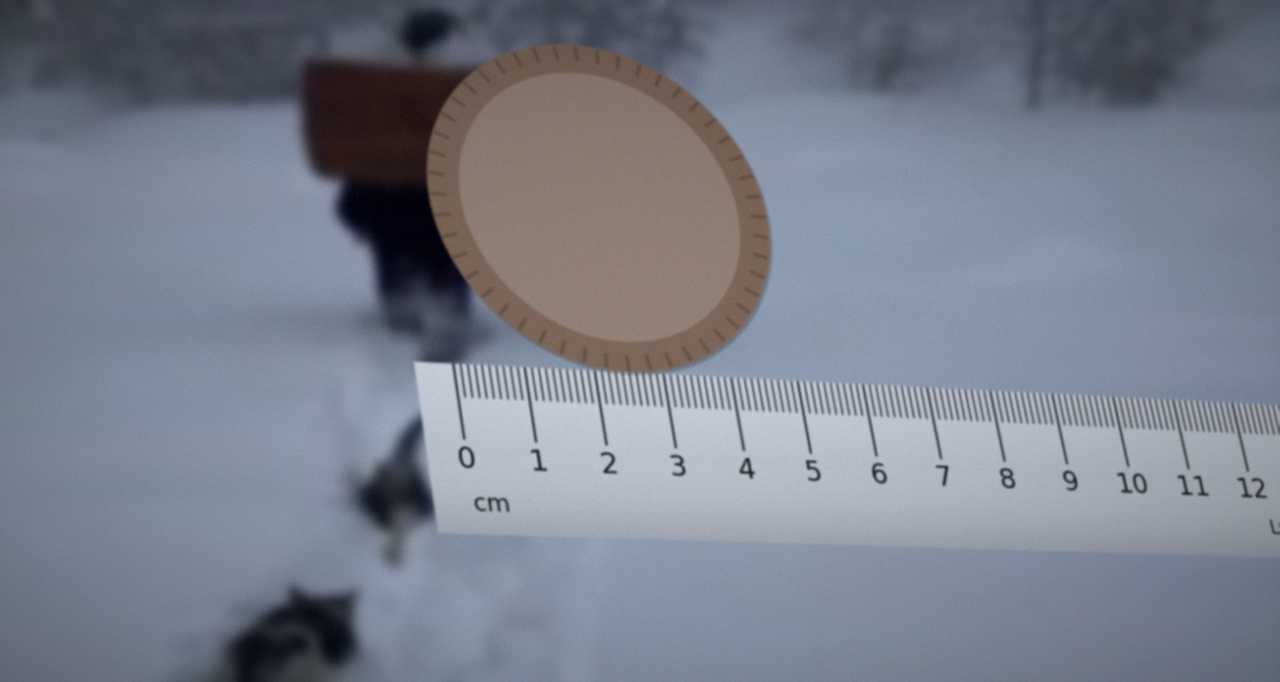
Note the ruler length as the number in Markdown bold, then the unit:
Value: **5** cm
